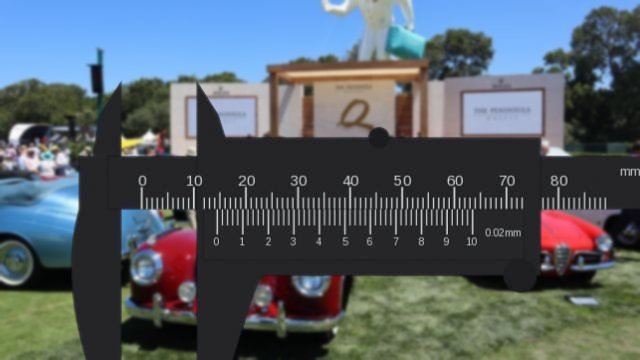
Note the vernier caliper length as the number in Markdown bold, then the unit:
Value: **14.5** mm
